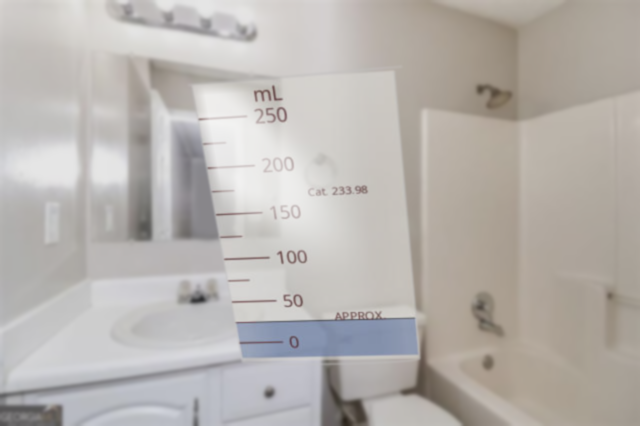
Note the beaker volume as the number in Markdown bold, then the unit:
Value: **25** mL
